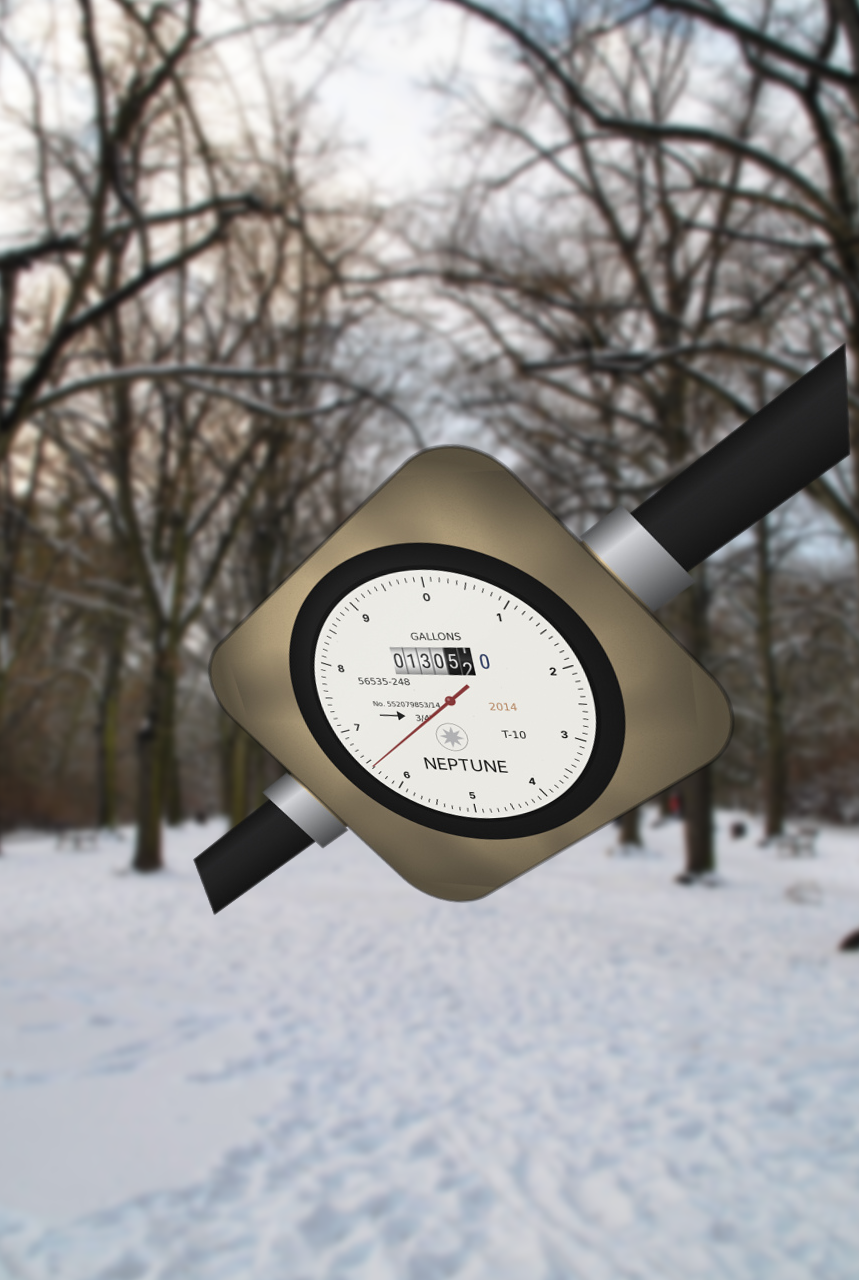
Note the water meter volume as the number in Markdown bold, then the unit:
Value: **130516.4** gal
